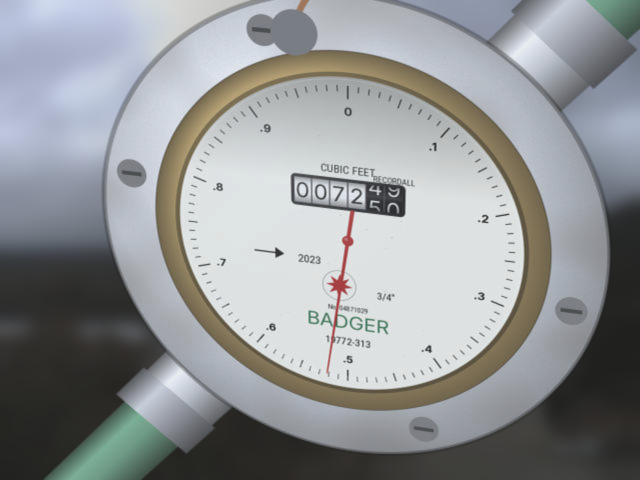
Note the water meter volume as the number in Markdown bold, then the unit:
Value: **7249.52** ft³
